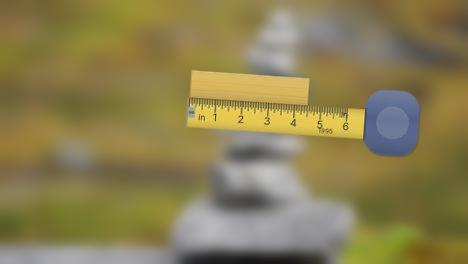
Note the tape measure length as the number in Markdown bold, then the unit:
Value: **4.5** in
